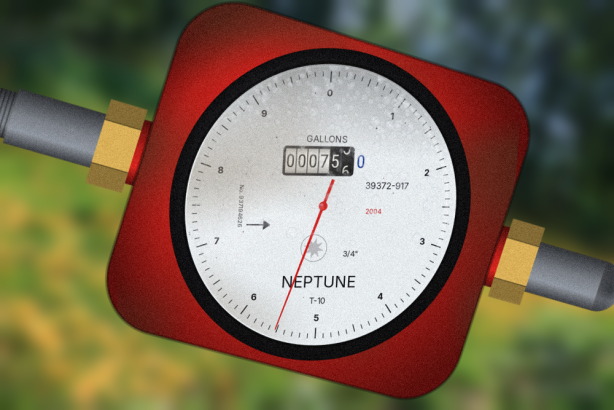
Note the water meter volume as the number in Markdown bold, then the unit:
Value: **7555.5** gal
